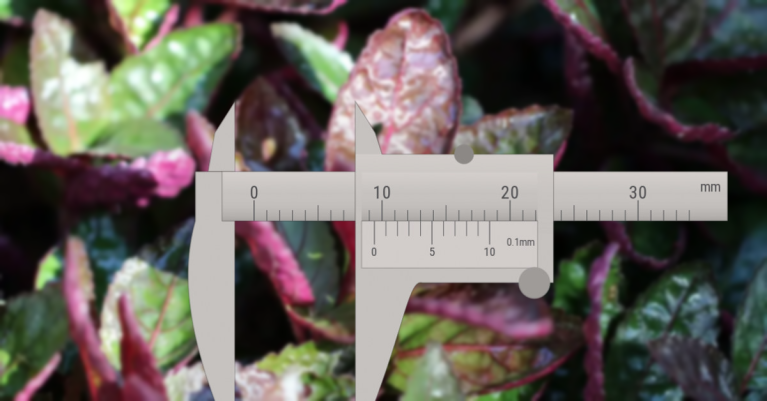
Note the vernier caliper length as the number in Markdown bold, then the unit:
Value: **9.4** mm
